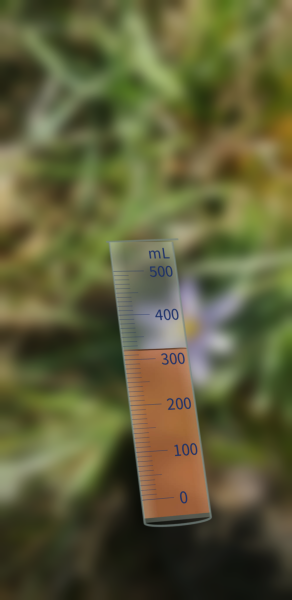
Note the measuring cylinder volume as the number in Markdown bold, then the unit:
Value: **320** mL
